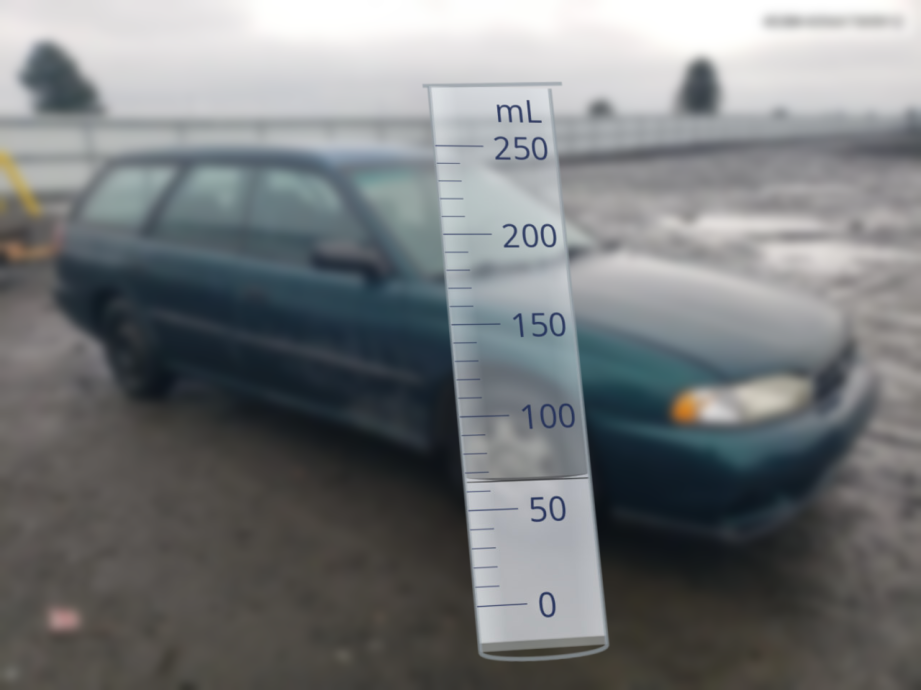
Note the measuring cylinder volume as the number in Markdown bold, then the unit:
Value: **65** mL
